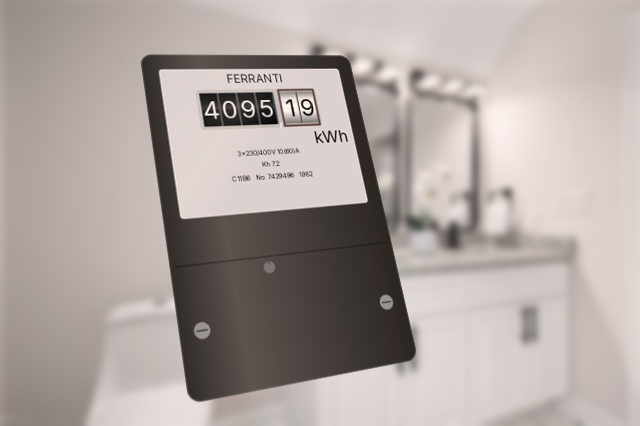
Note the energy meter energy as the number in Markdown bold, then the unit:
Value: **4095.19** kWh
